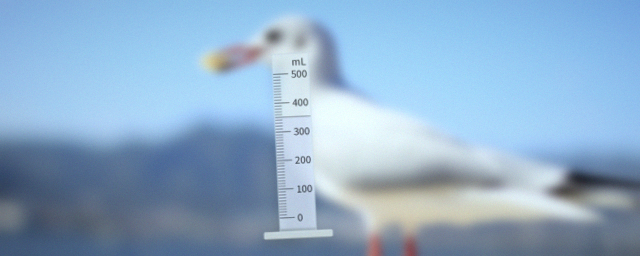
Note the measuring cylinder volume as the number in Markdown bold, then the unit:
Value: **350** mL
